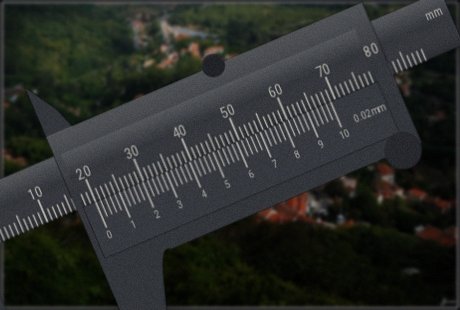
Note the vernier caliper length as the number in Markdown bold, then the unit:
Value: **20.0** mm
